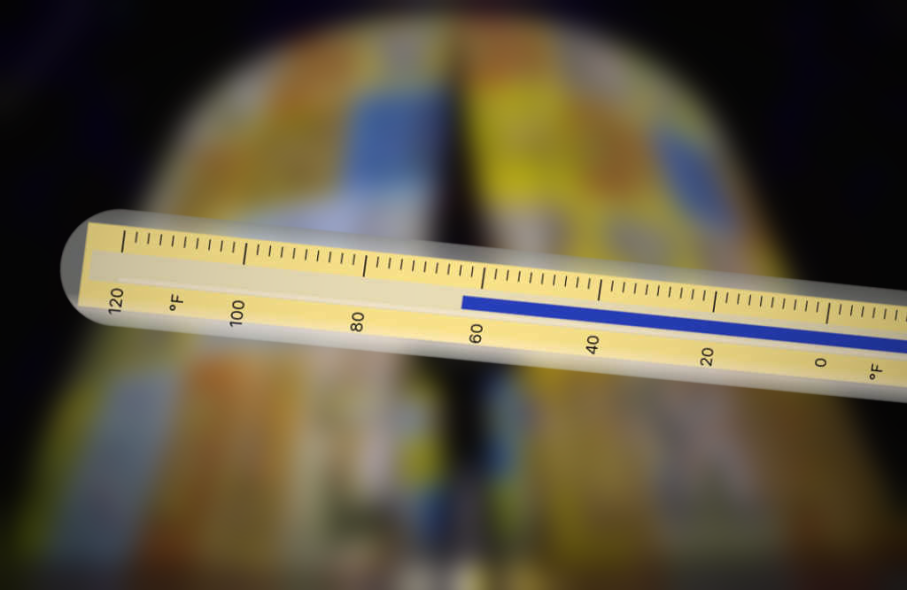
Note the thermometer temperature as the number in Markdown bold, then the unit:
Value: **63** °F
